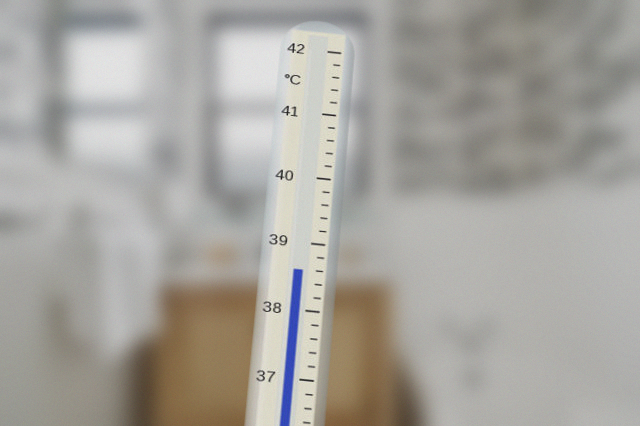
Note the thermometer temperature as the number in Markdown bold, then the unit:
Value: **38.6** °C
